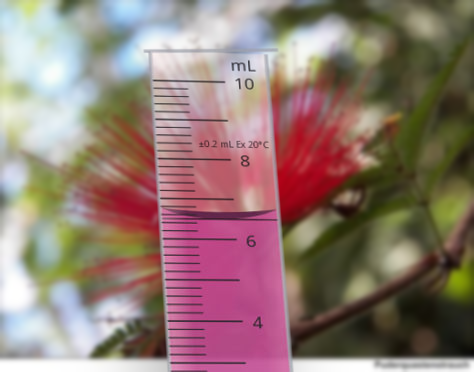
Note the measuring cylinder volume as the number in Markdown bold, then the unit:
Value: **6.5** mL
